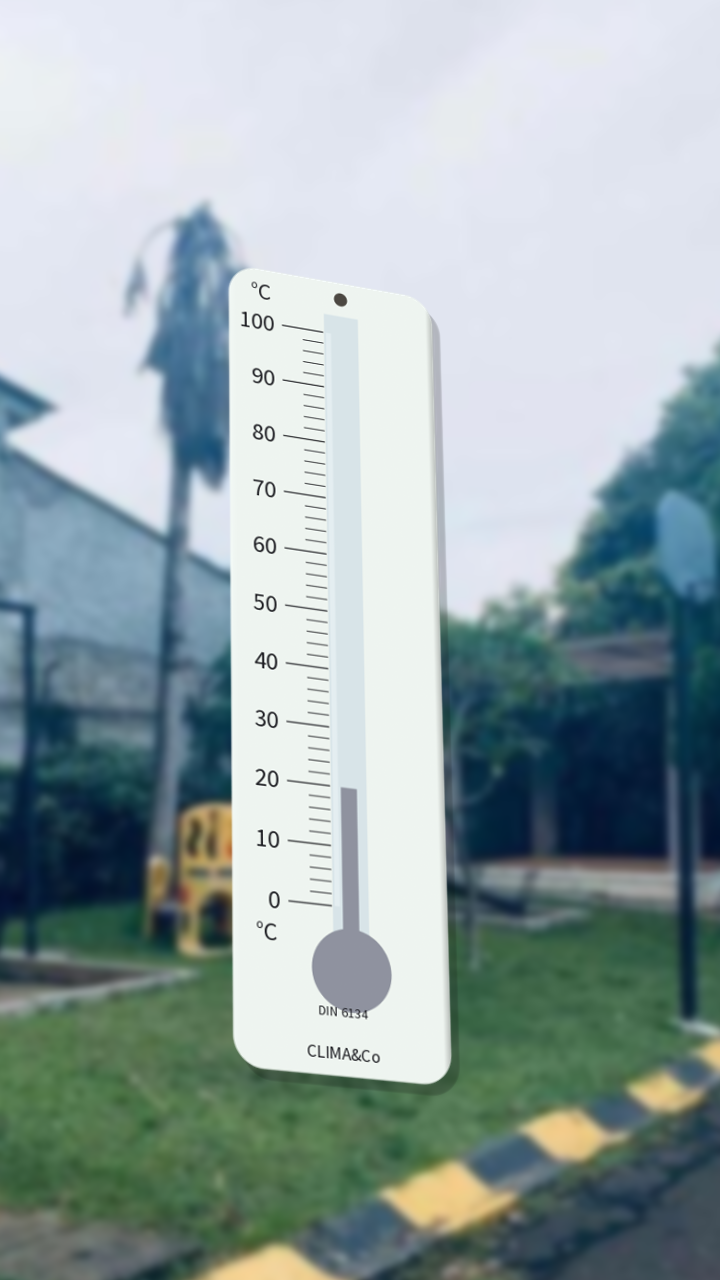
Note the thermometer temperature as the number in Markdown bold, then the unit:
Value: **20** °C
